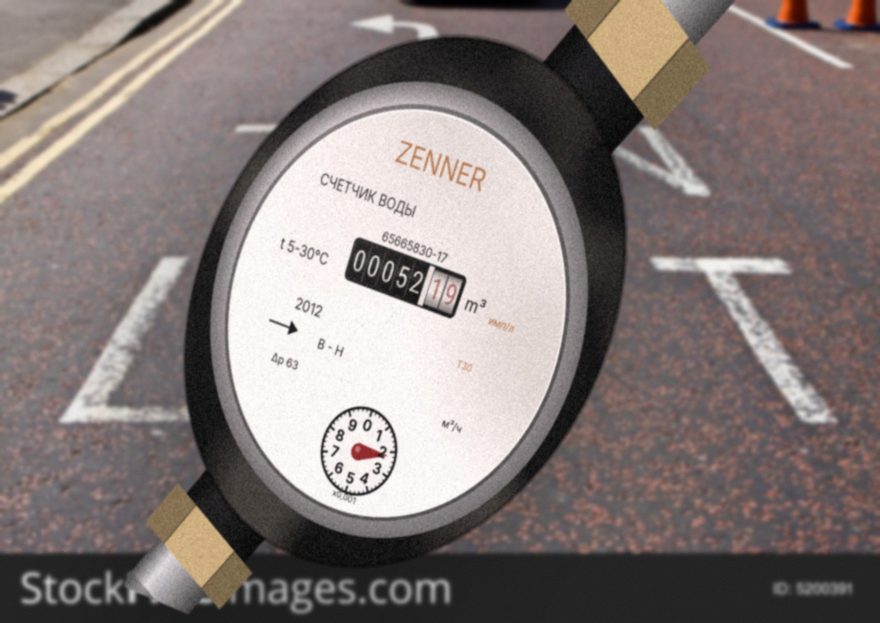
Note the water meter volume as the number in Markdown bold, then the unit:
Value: **52.192** m³
